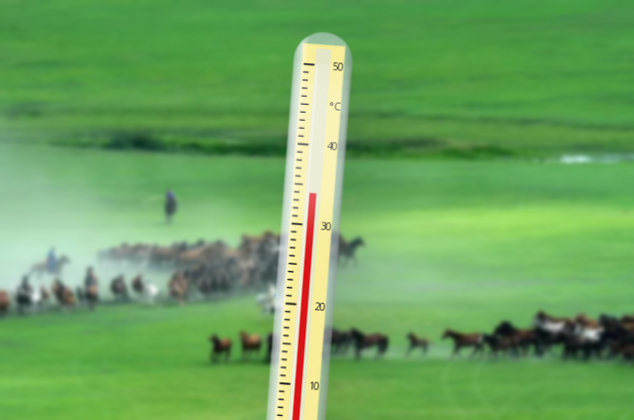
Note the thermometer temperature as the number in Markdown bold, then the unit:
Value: **34** °C
